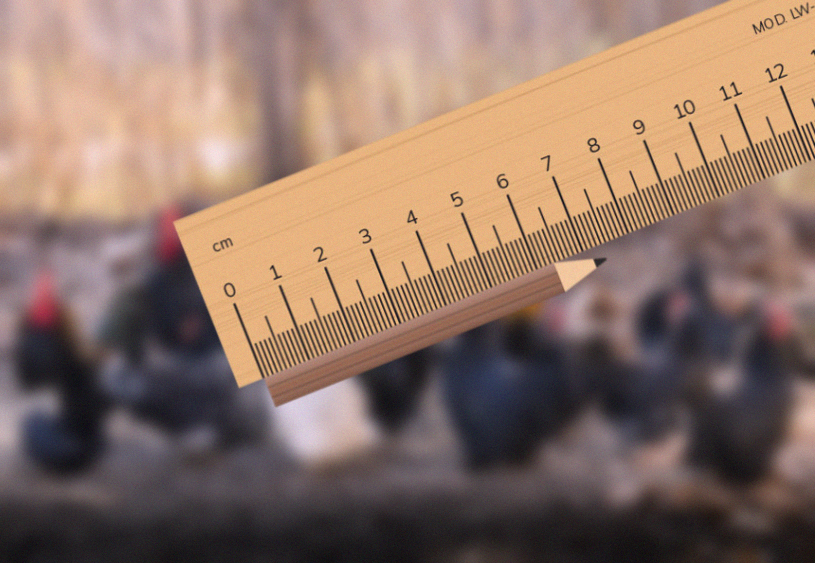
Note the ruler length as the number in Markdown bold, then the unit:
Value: **7.4** cm
